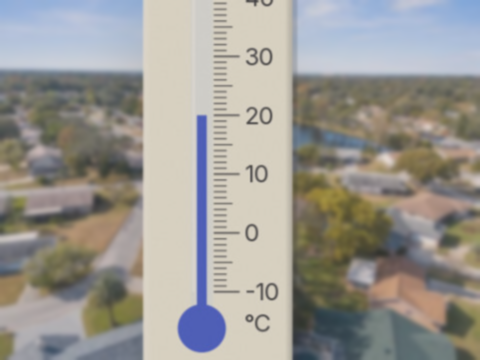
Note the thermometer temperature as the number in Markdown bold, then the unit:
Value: **20** °C
